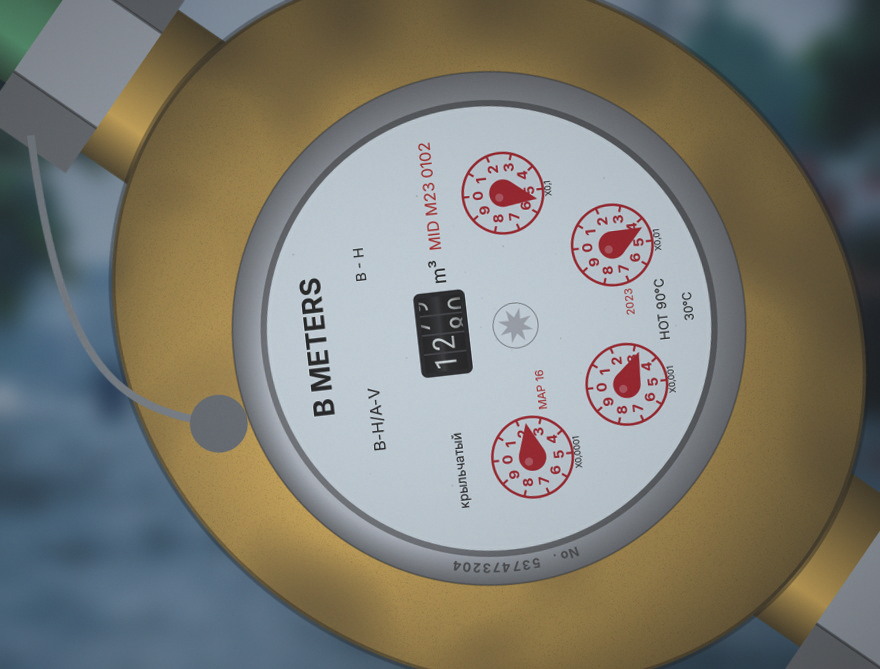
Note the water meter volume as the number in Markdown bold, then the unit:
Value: **1279.5432** m³
